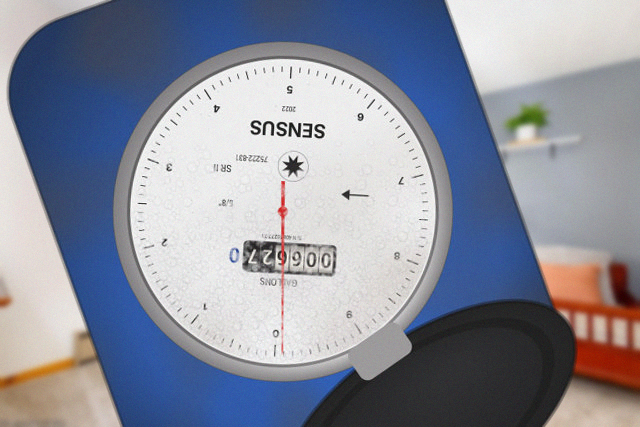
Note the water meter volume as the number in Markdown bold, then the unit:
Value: **66269.9** gal
